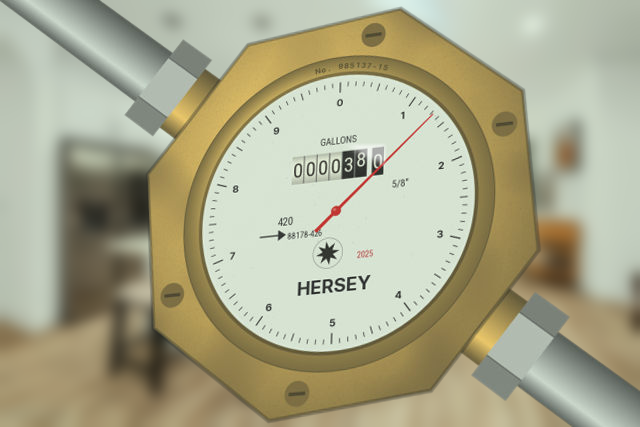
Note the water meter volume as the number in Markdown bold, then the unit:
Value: **381.3** gal
